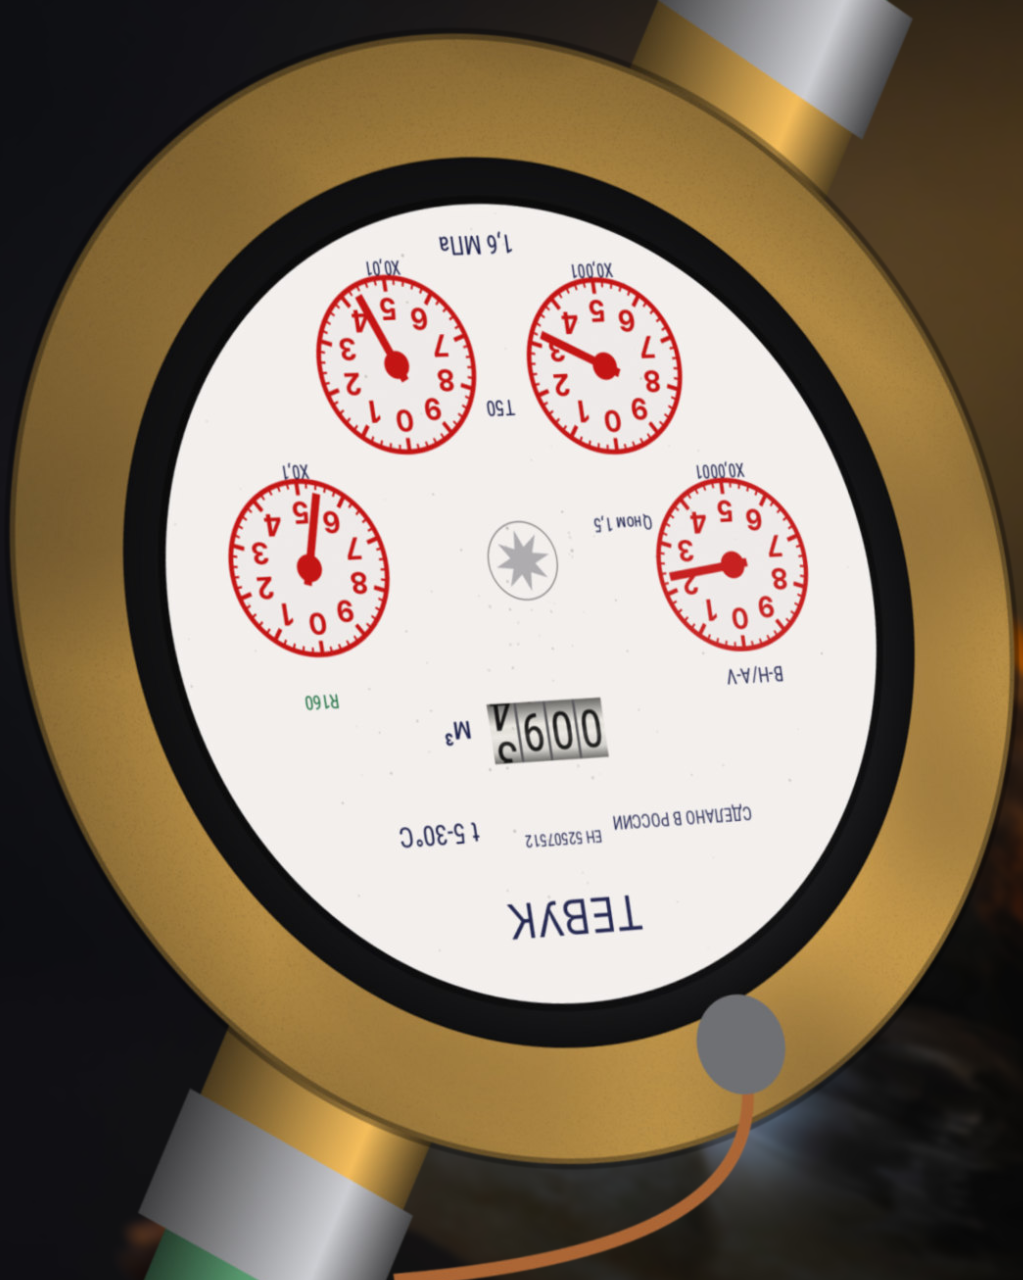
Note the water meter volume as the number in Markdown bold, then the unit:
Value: **93.5432** m³
